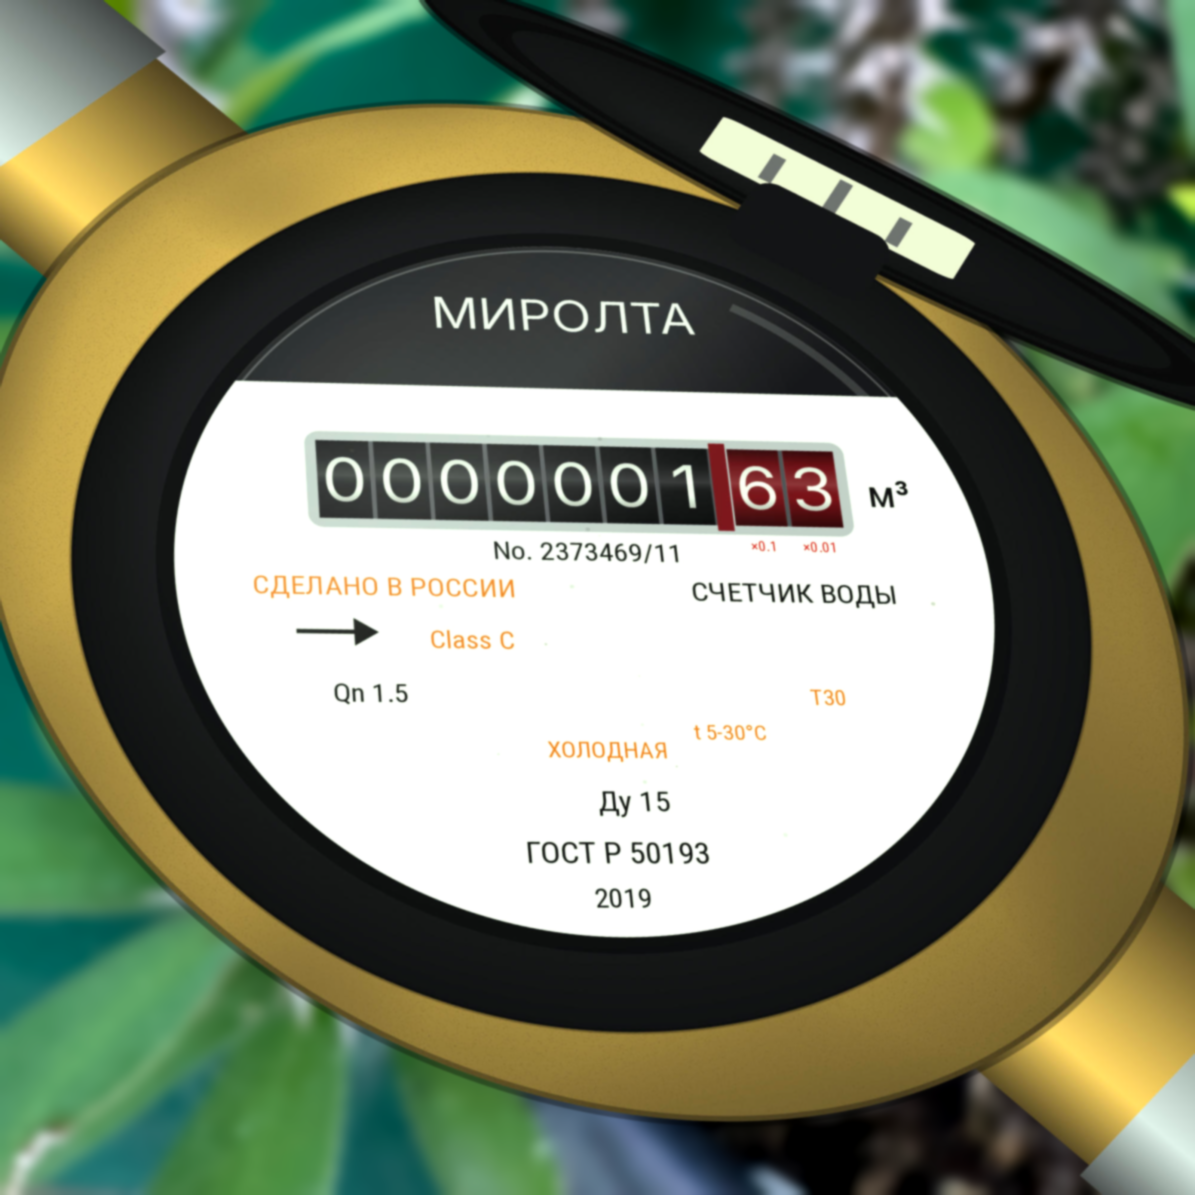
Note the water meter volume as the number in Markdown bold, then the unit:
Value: **1.63** m³
